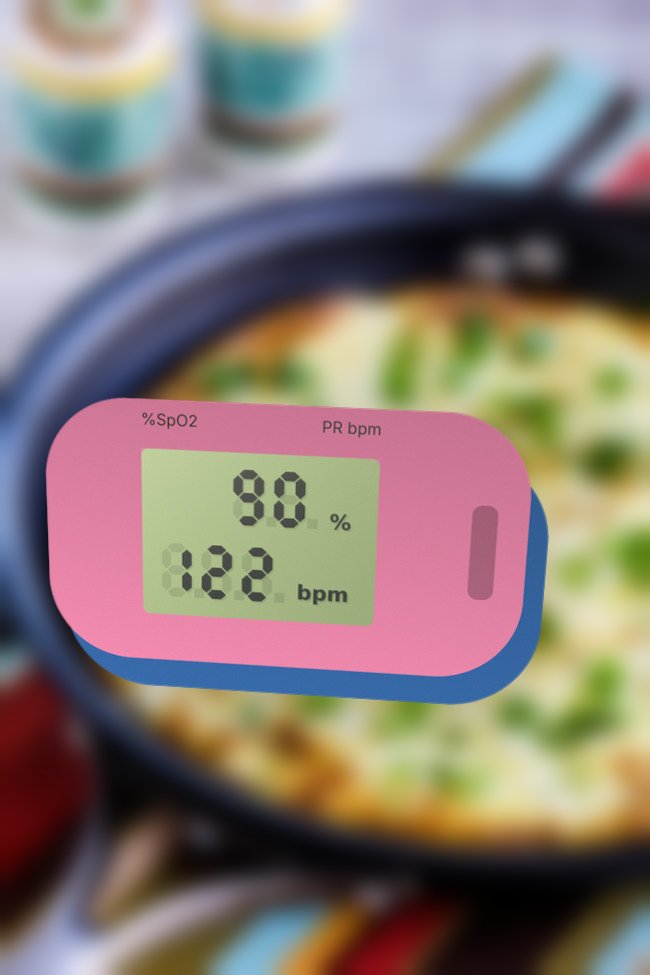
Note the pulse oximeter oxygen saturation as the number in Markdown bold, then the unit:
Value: **90** %
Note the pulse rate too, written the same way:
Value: **122** bpm
